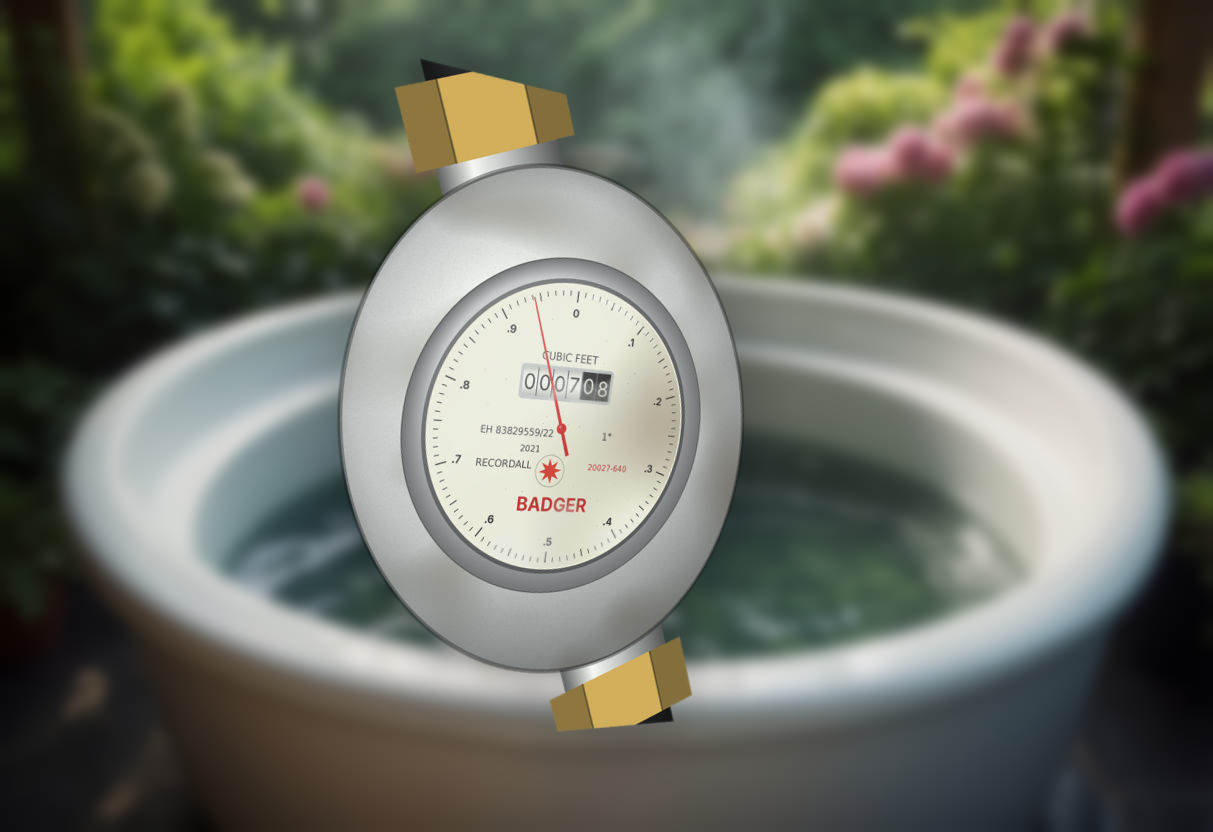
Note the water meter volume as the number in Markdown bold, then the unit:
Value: **707.94** ft³
